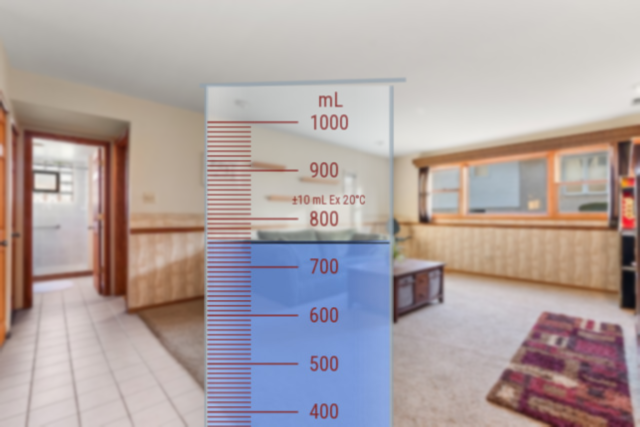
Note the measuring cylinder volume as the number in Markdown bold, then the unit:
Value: **750** mL
